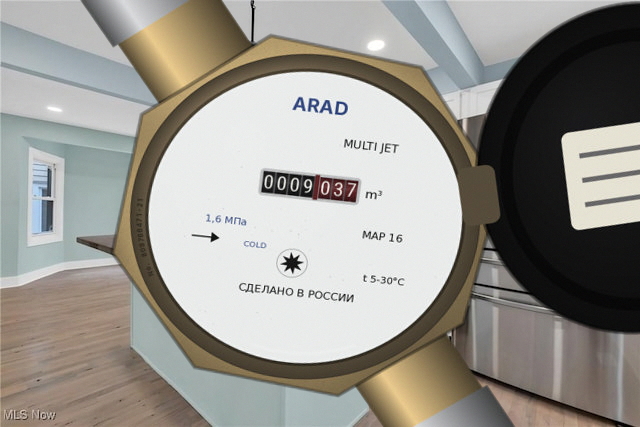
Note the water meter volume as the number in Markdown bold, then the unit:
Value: **9.037** m³
